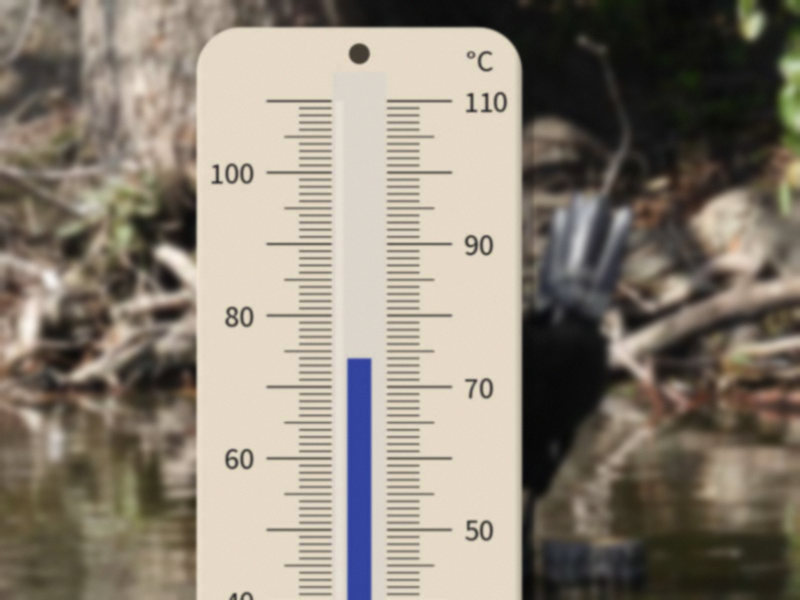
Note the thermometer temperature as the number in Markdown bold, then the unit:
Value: **74** °C
